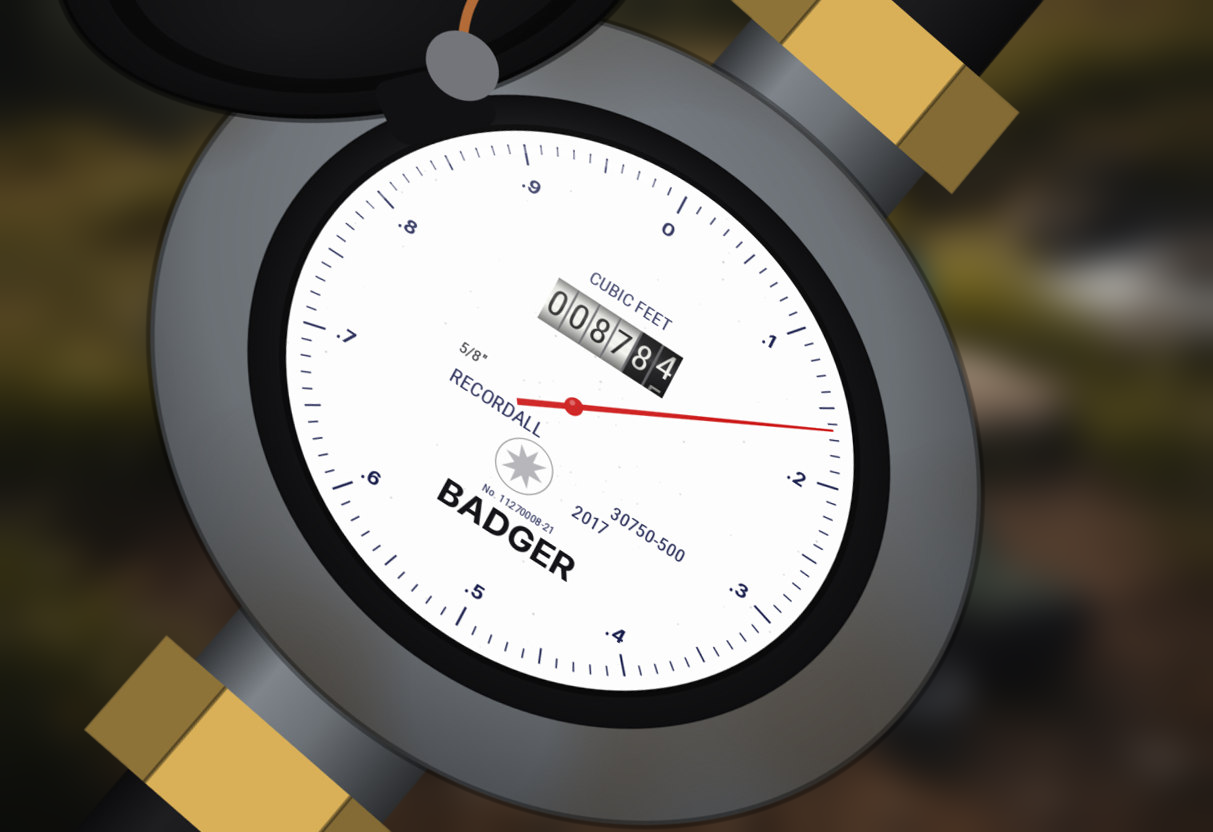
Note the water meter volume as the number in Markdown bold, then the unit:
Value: **8784.16** ft³
